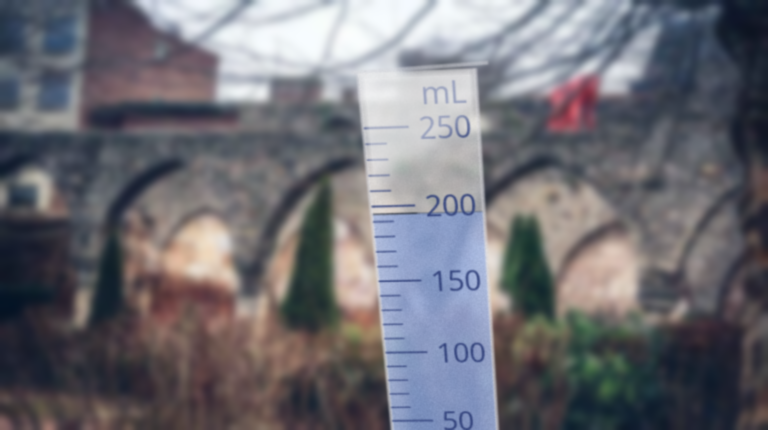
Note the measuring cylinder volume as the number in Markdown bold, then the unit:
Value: **195** mL
